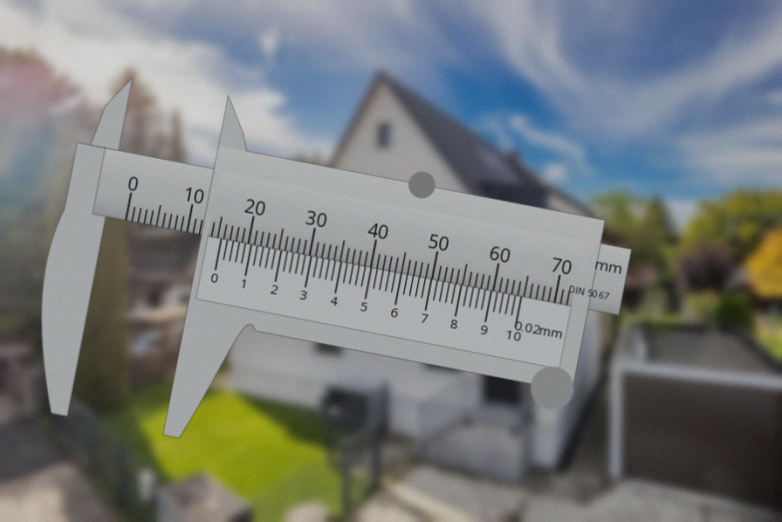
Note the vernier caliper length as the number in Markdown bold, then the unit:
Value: **15.6** mm
